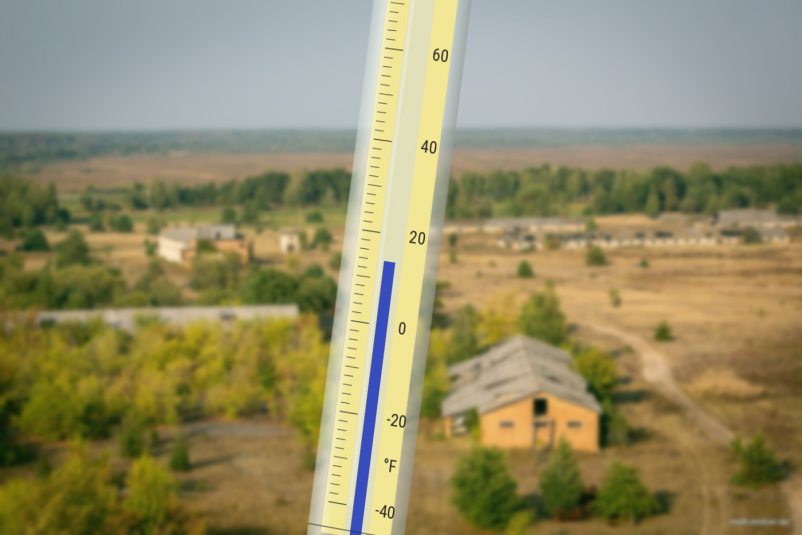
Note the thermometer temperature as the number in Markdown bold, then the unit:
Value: **14** °F
